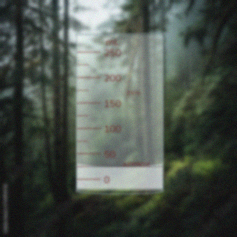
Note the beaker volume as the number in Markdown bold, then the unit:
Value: **25** mL
